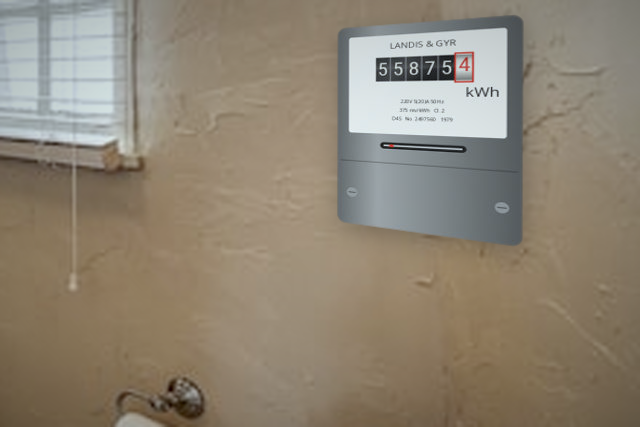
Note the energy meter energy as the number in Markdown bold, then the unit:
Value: **55875.4** kWh
